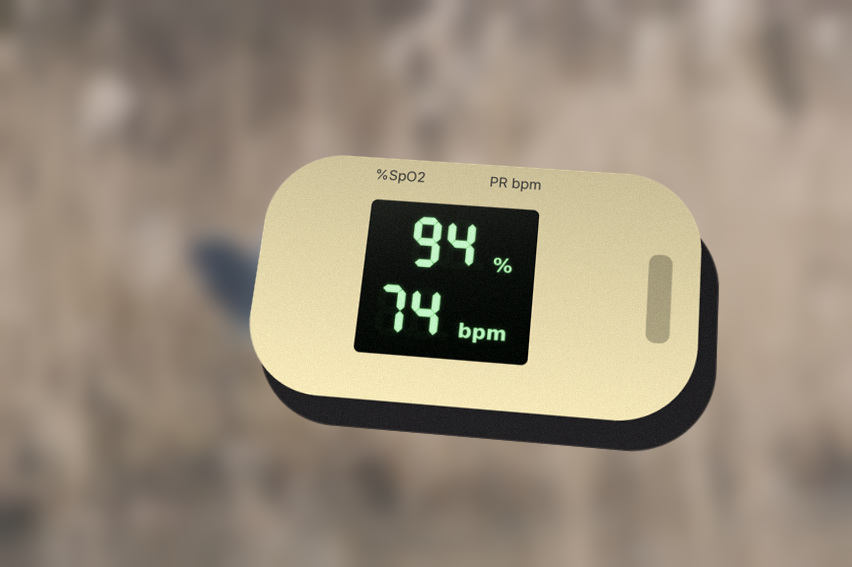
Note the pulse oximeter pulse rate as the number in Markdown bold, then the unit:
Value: **74** bpm
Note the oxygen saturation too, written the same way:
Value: **94** %
